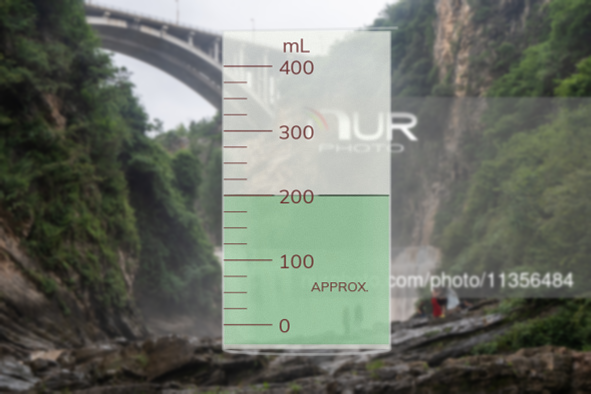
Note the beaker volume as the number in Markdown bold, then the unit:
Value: **200** mL
